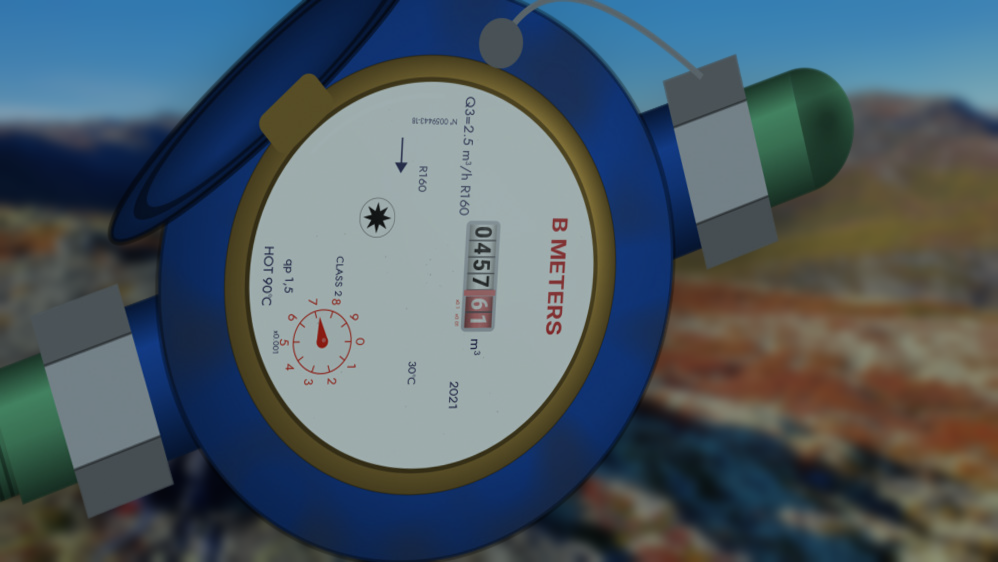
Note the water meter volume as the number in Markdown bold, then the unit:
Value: **457.617** m³
